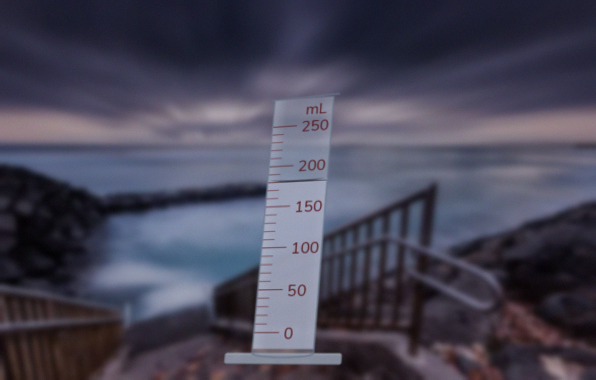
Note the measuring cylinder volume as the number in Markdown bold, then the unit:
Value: **180** mL
